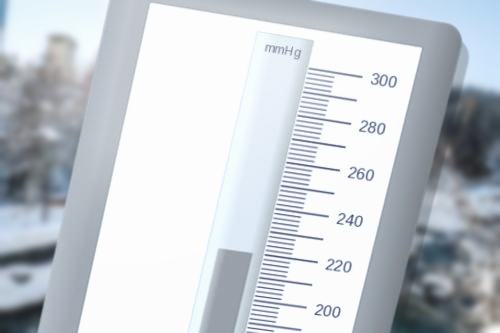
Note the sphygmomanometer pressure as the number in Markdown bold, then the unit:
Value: **220** mmHg
